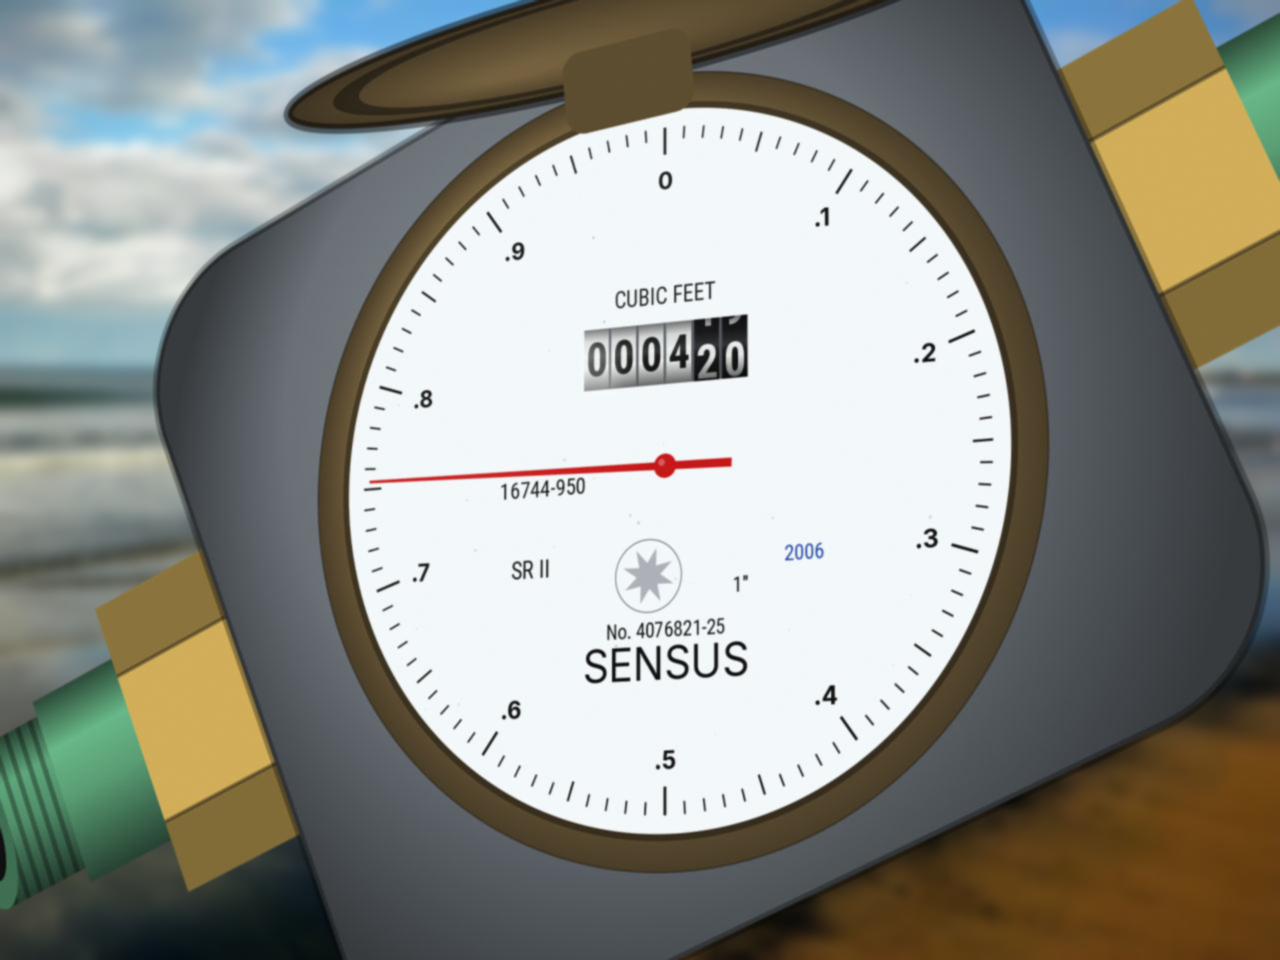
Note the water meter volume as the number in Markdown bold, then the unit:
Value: **419.75** ft³
